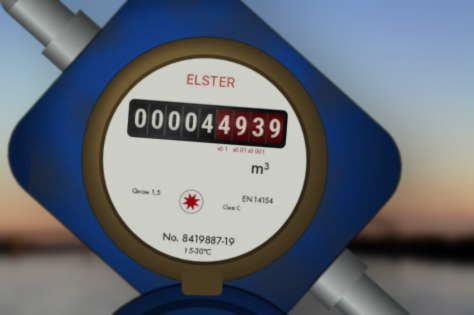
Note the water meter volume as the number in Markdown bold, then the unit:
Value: **4.4939** m³
